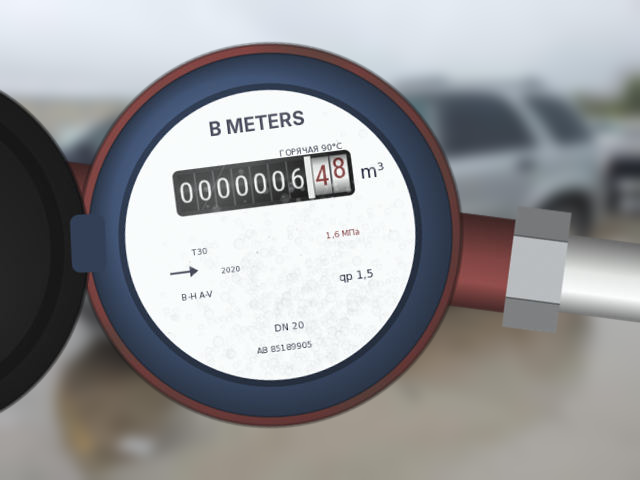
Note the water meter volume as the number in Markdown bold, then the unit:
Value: **6.48** m³
